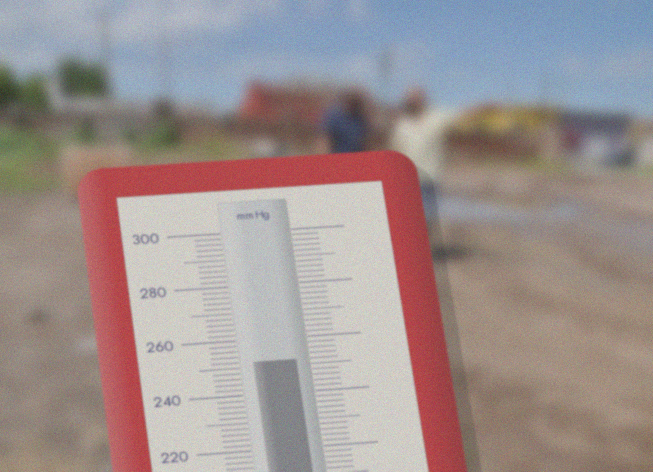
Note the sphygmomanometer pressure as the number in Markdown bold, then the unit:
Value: **252** mmHg
